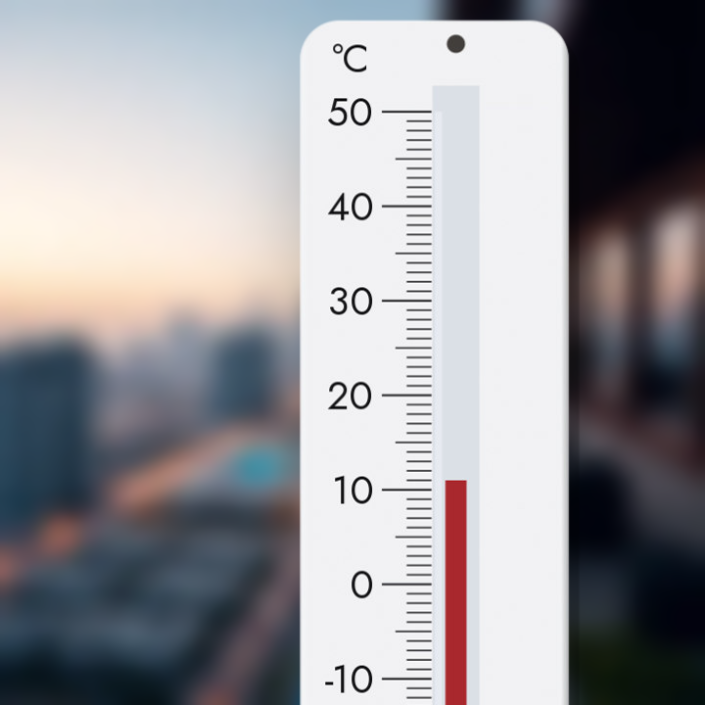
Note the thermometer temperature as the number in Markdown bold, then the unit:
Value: **11** °C
